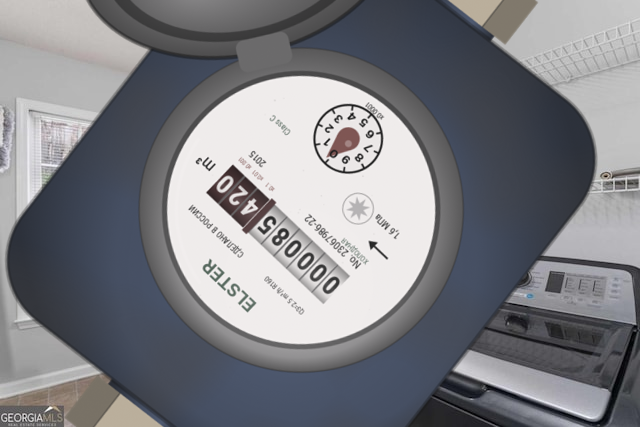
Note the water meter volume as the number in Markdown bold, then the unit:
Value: **85.4200** m³
